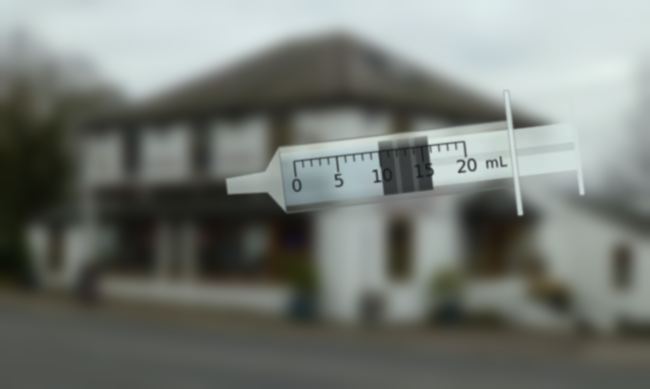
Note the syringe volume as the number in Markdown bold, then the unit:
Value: **10** mL
